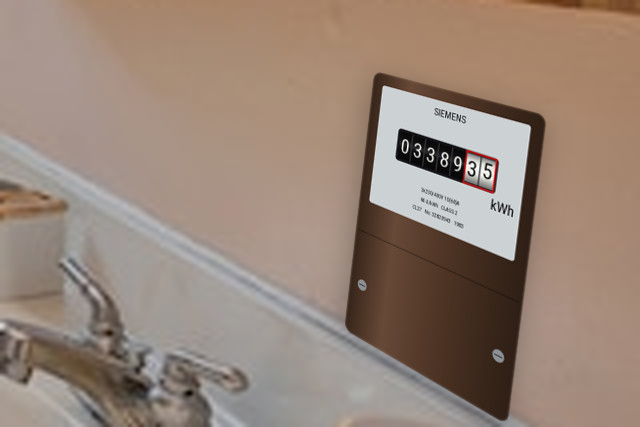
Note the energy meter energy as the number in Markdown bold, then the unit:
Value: **3389.35** kWh
